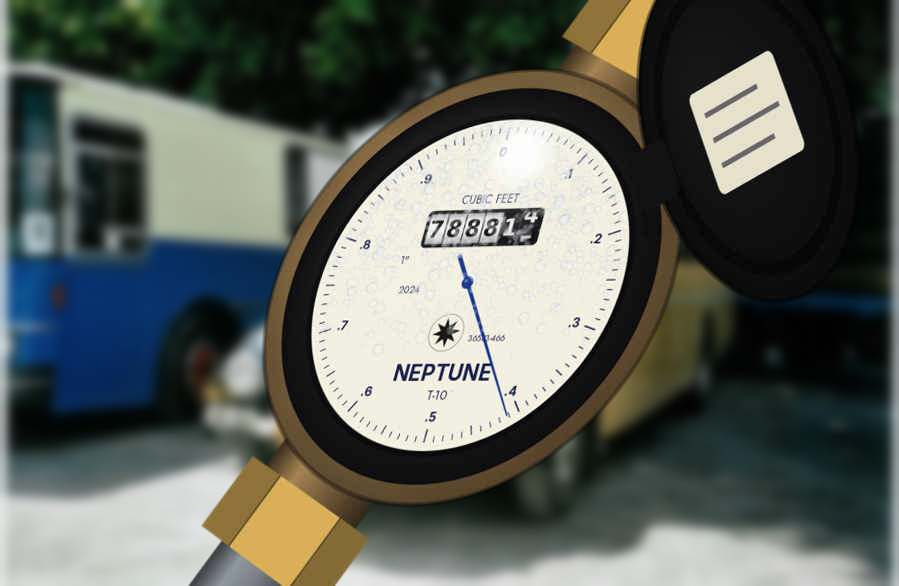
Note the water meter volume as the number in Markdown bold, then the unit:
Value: **788814.41** ft³
